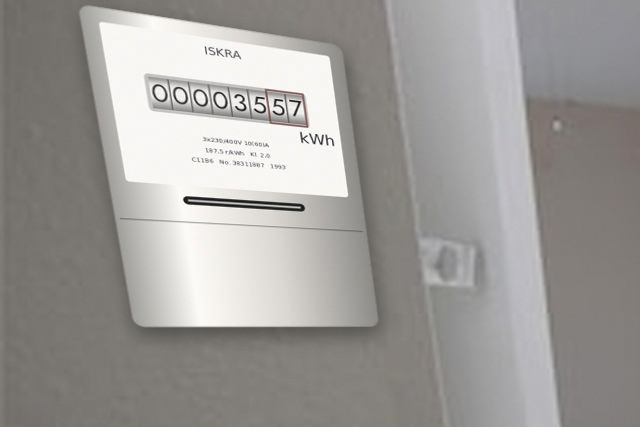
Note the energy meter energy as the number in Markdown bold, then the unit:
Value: **35.57** kWh
